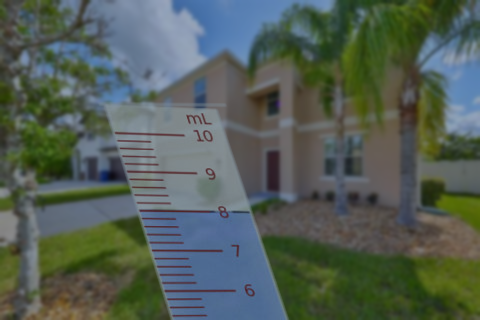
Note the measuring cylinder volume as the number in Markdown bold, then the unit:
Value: **8** mL
